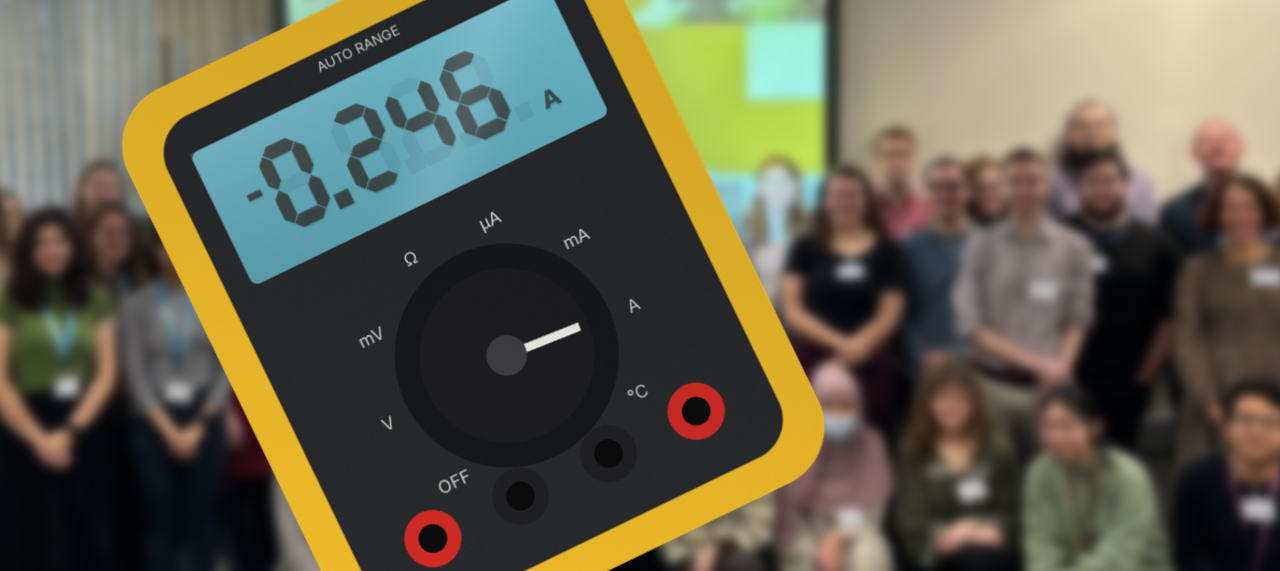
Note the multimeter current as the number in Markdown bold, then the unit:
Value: **-0.246** A
